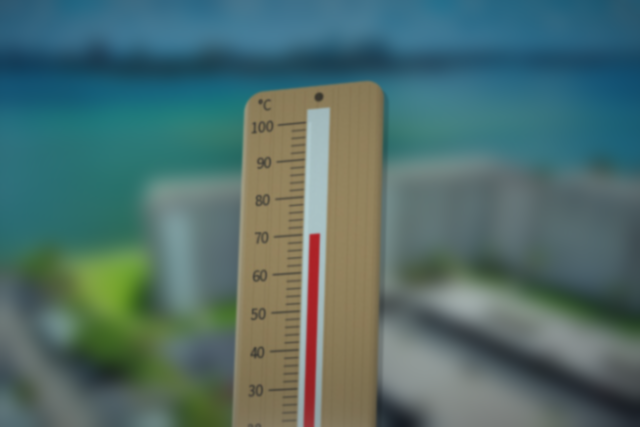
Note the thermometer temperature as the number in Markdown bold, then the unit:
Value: **70** °C
